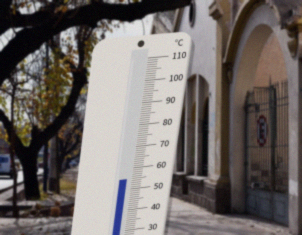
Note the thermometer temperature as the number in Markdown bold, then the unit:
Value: **55** °C
